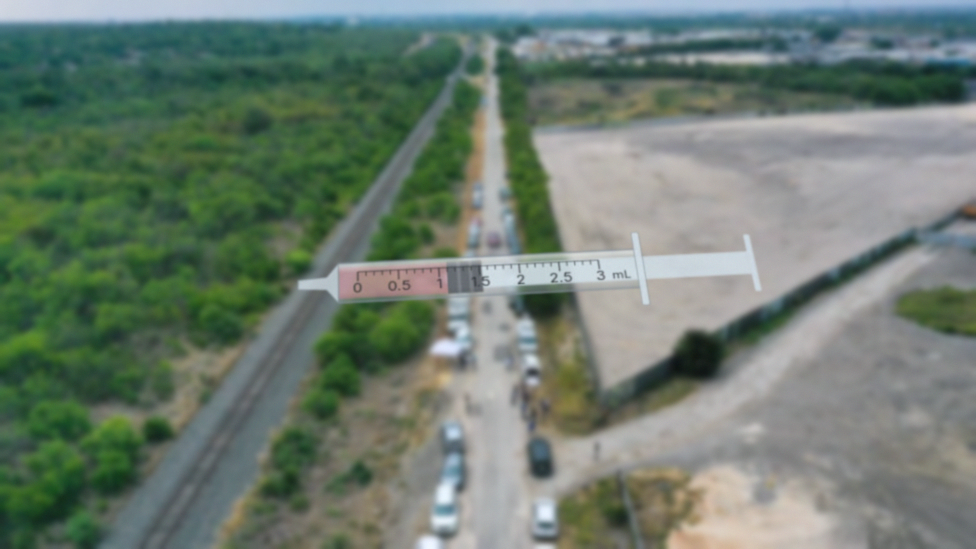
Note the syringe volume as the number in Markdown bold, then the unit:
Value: **1.1** mL
